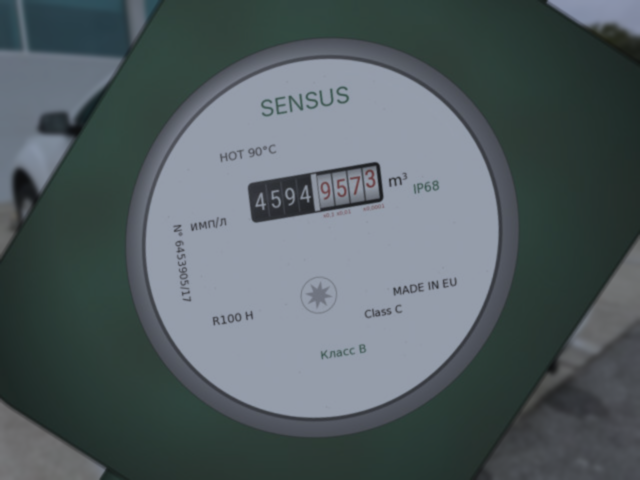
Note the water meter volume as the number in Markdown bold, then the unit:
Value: **4594.9573** m³
